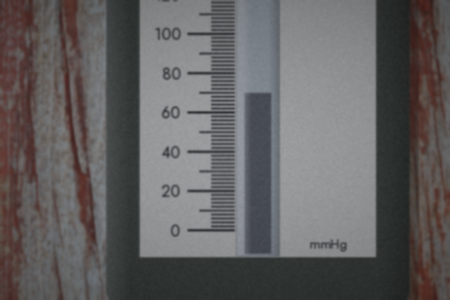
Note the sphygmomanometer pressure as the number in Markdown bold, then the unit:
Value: **70** mmHg
